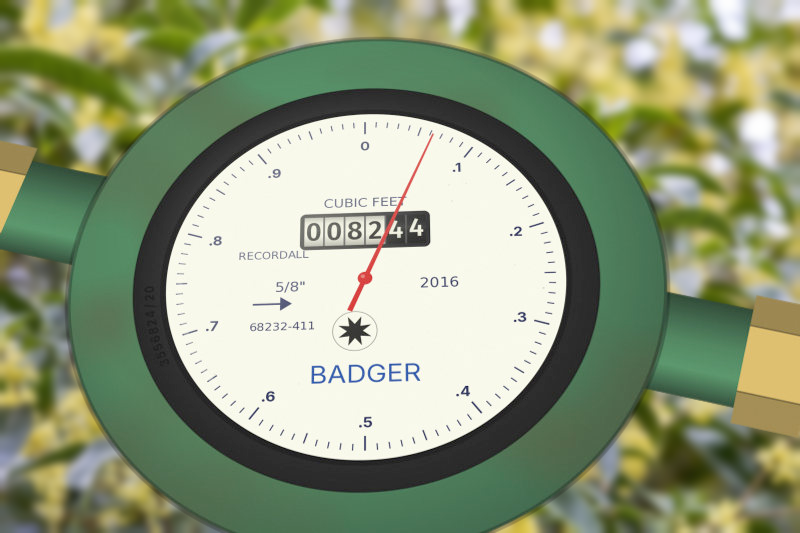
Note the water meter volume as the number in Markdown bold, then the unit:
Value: **8244.06** ft³
